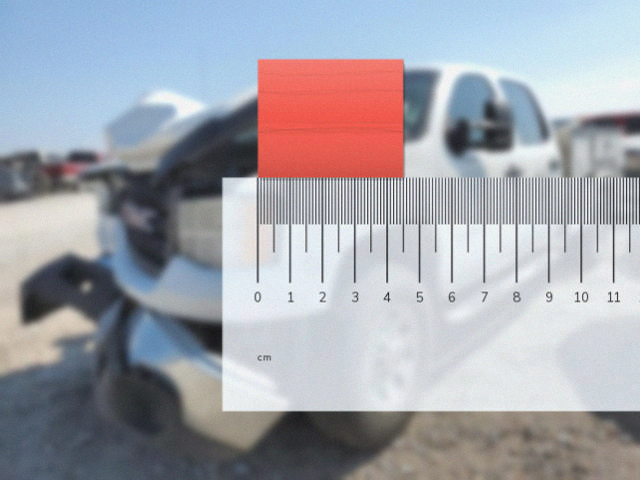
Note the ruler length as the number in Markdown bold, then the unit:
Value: **4.5** cm
